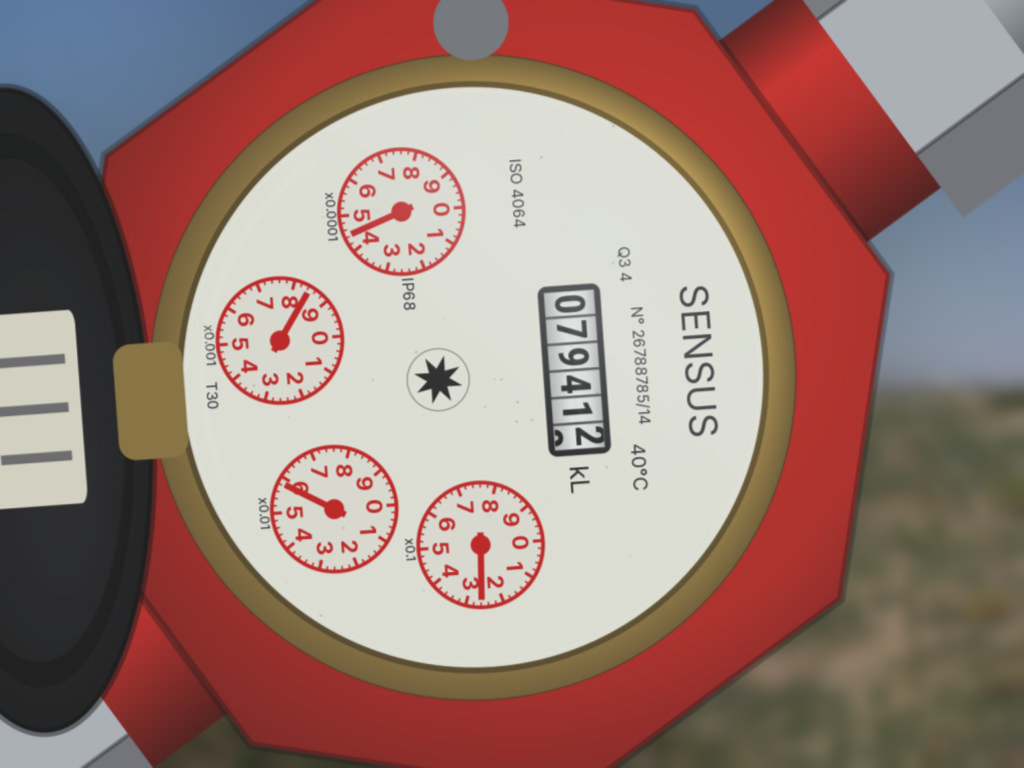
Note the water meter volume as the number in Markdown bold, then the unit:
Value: **79412.2584** kL
